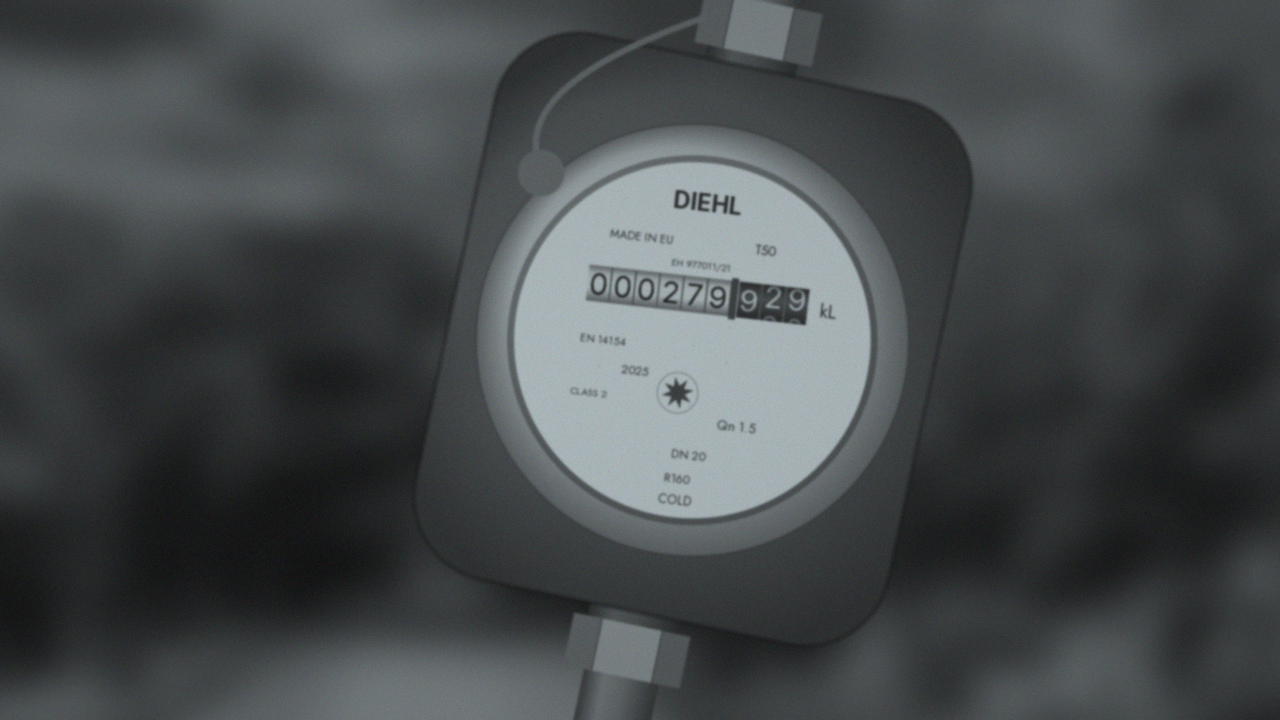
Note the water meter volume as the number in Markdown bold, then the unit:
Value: **279.929** kL
